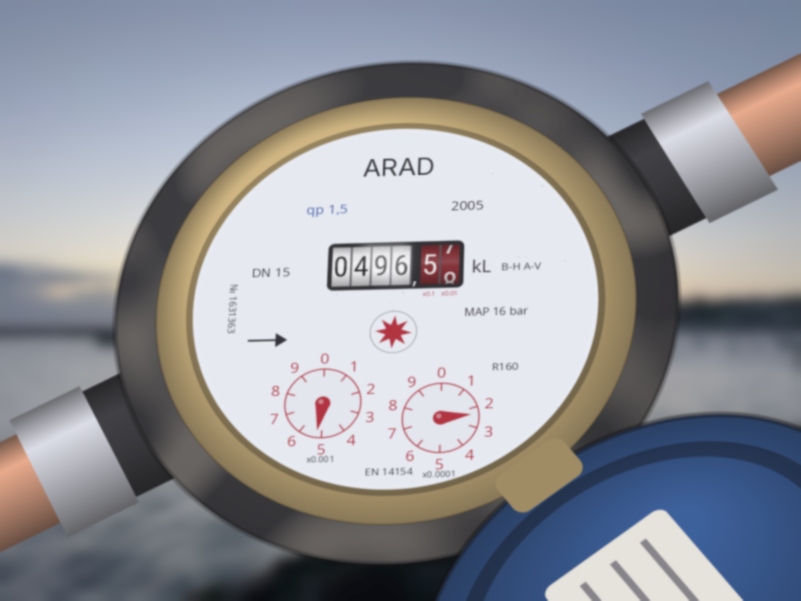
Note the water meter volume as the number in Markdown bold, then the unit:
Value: **496.5752** kL
